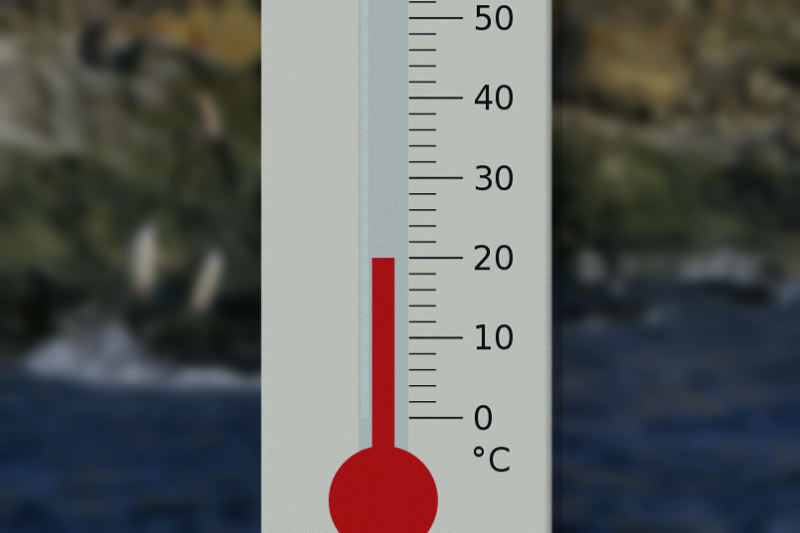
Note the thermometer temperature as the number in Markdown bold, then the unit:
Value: **20** °C
